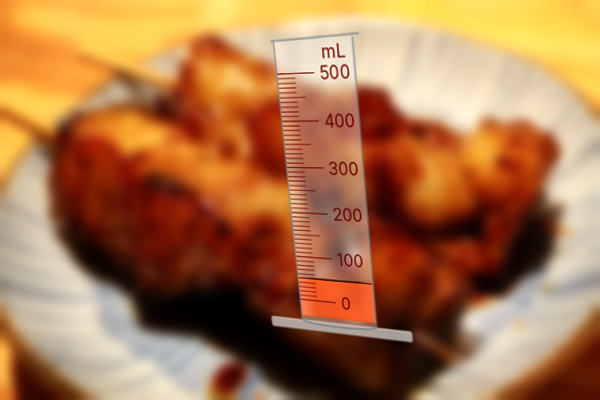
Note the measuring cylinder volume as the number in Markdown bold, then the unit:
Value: **50** mL
